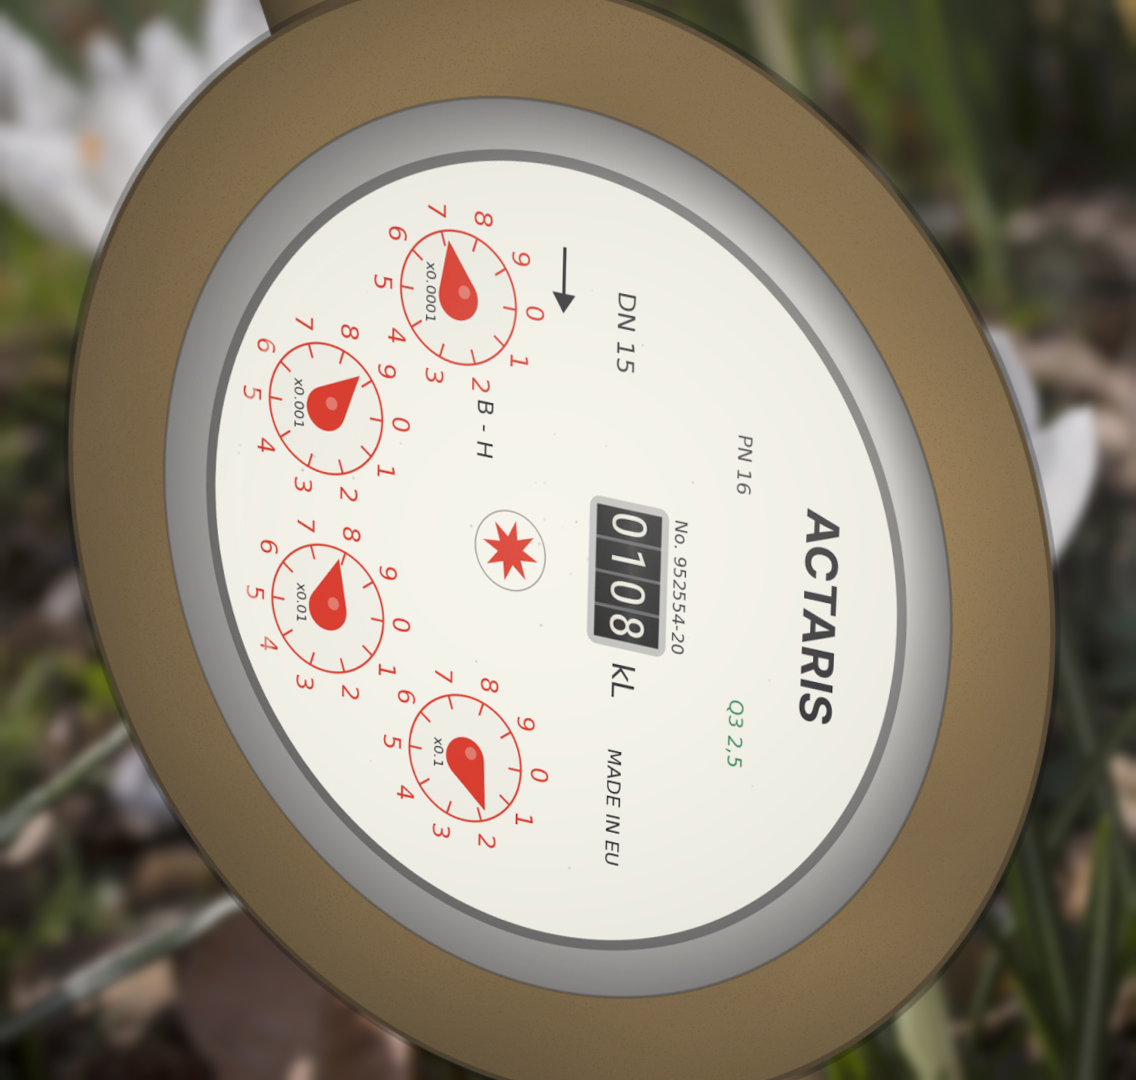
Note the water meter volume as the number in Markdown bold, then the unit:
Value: **108.1787** kL
